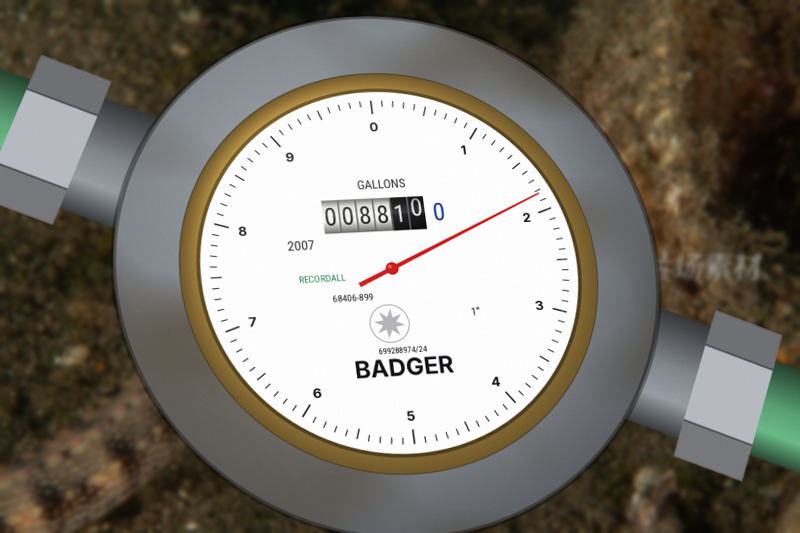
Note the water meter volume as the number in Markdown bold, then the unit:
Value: **88101.8** gal
